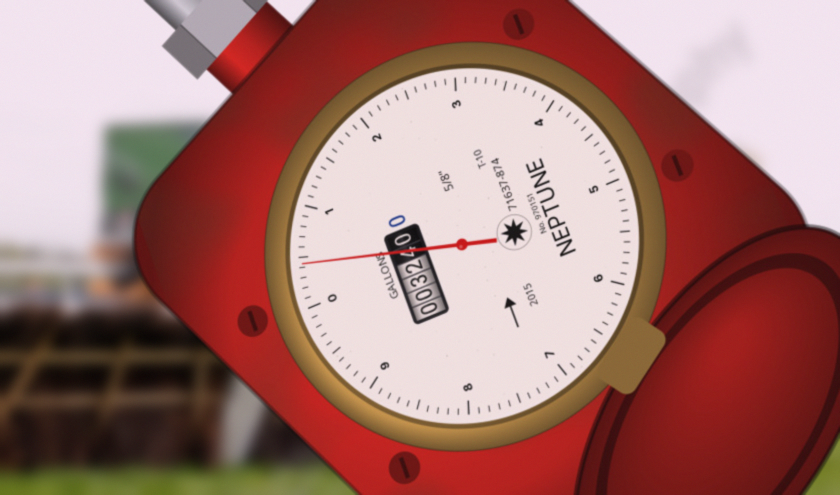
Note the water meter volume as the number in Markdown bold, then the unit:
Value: **32400.4** gal
